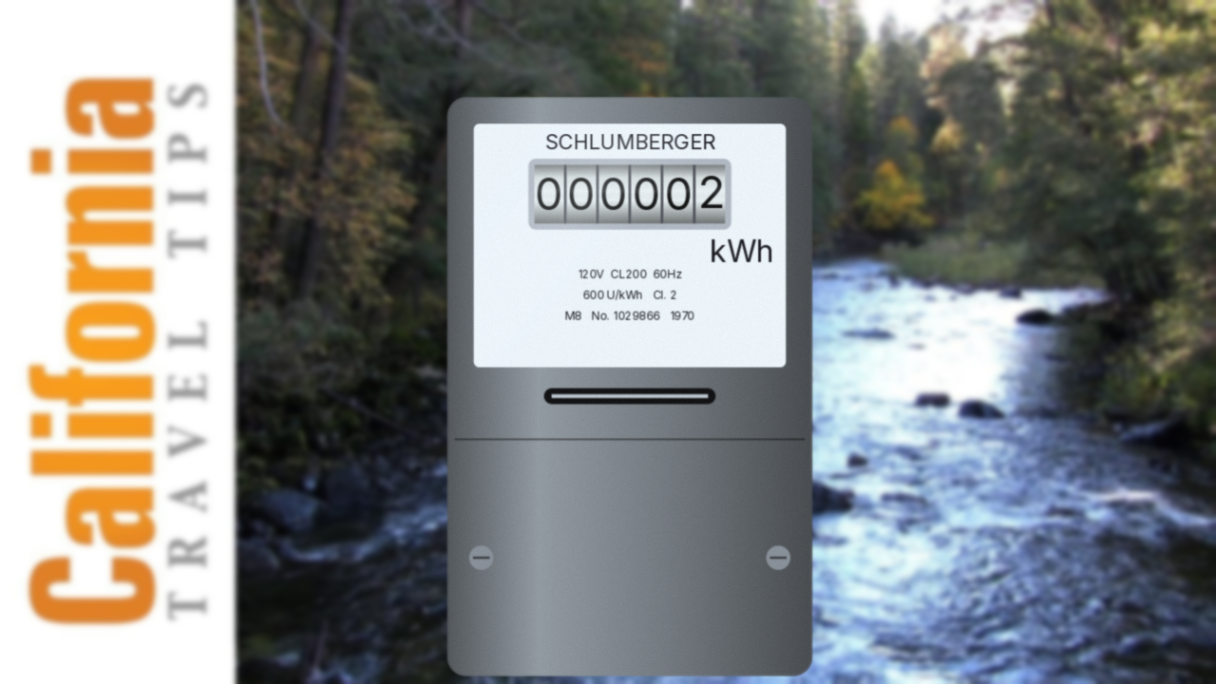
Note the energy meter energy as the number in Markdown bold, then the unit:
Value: **2** kWh
